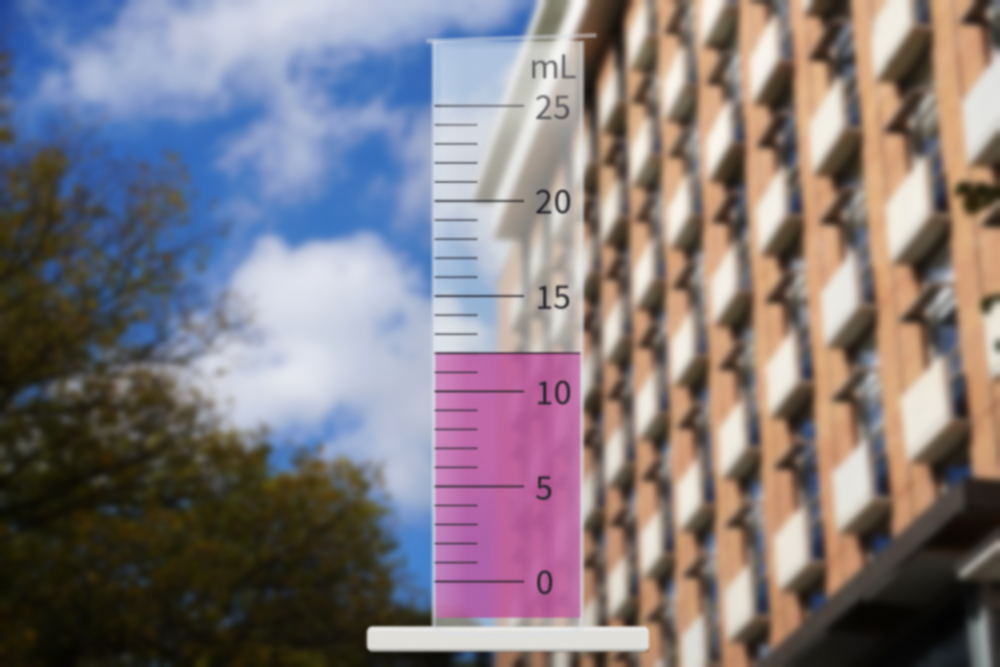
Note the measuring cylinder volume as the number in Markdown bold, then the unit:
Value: **12** mL
